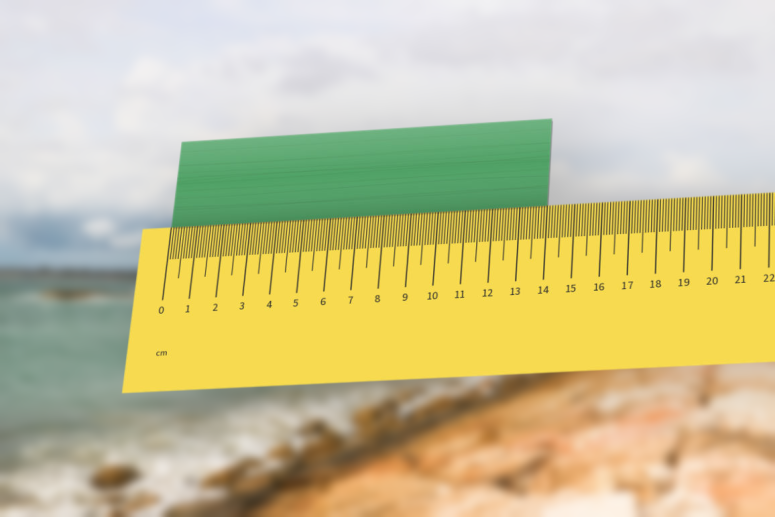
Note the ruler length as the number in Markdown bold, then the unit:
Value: **14** cm
